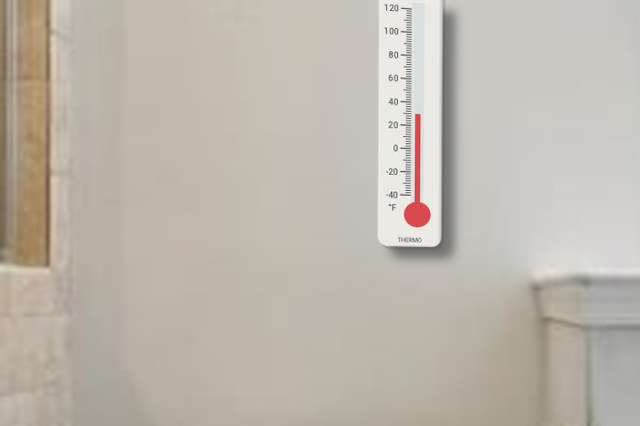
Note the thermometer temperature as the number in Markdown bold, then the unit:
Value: **30** °F
